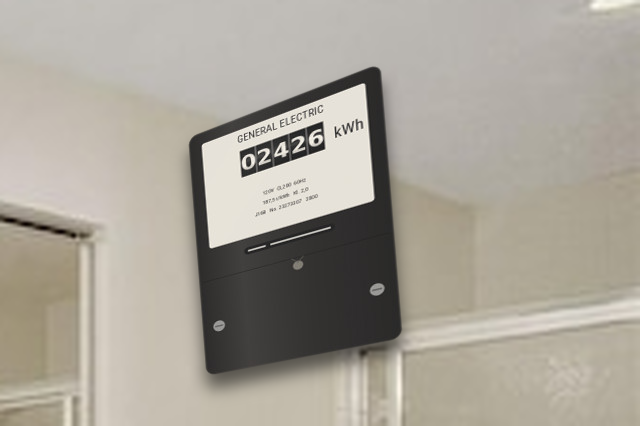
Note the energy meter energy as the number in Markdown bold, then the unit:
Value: **2426** kWh
